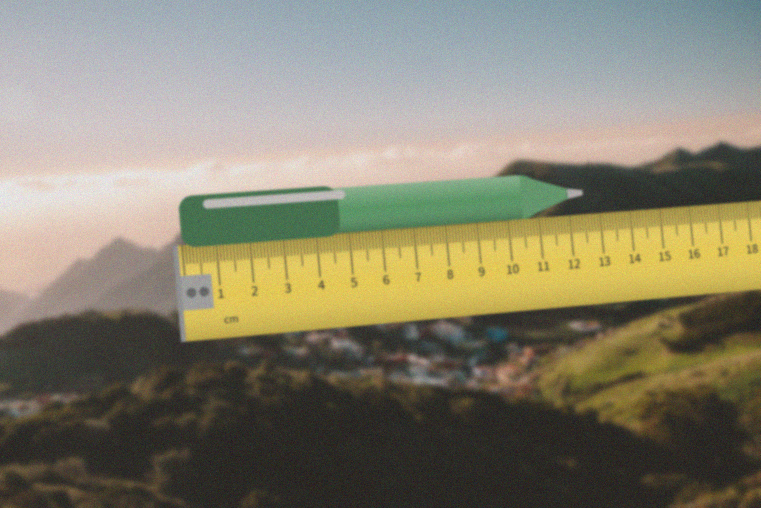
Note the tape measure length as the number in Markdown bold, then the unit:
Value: **12.5** cm
